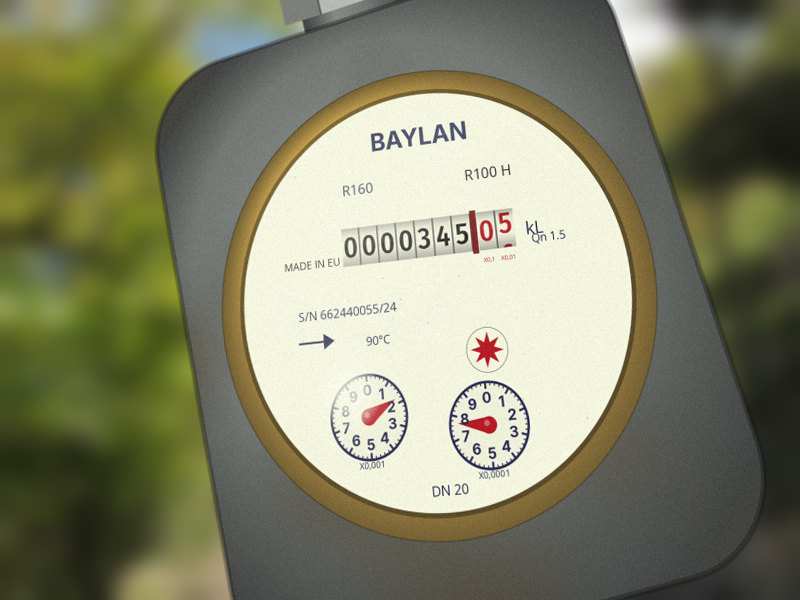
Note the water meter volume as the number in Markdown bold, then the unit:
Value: **345.0517** kL
